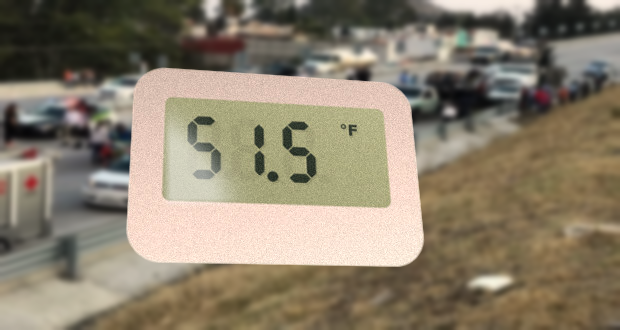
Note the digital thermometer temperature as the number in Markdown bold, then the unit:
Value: **51.5** °F
